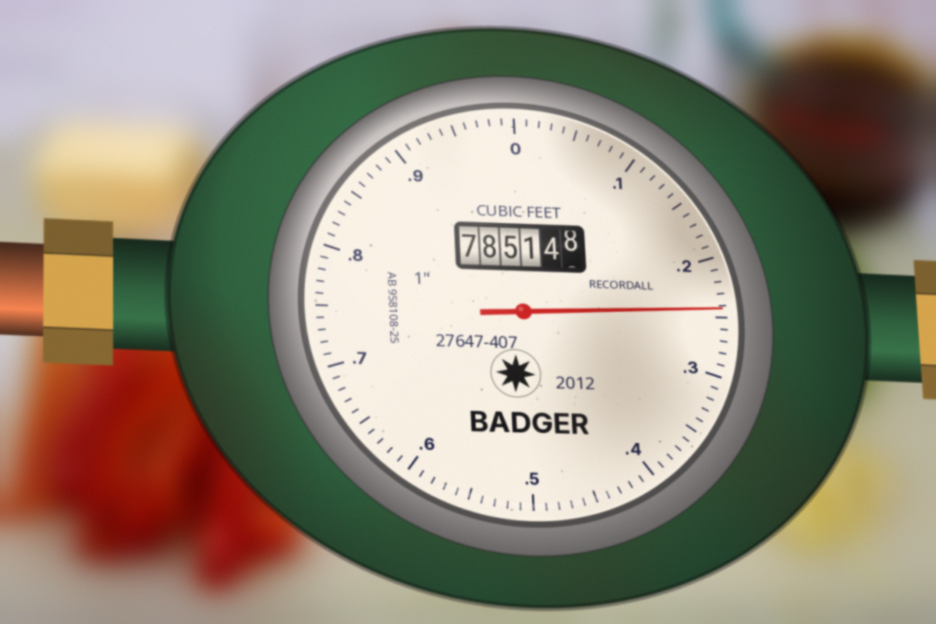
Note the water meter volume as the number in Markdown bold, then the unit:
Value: **785148.24** ft³
